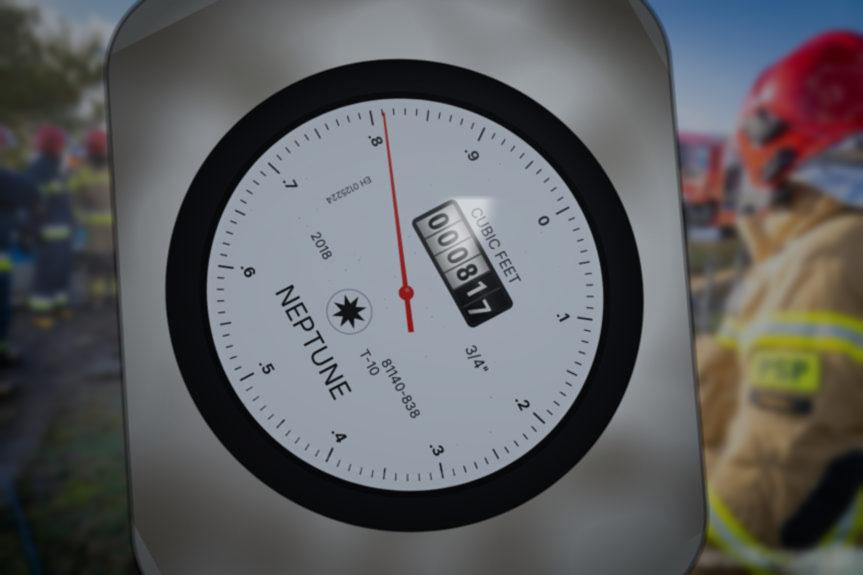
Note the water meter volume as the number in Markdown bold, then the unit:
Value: **816.81** ft³
